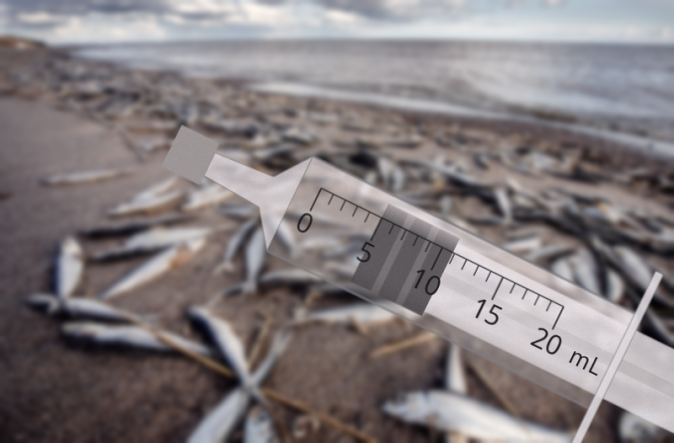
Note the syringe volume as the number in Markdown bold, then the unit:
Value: **5** mL
